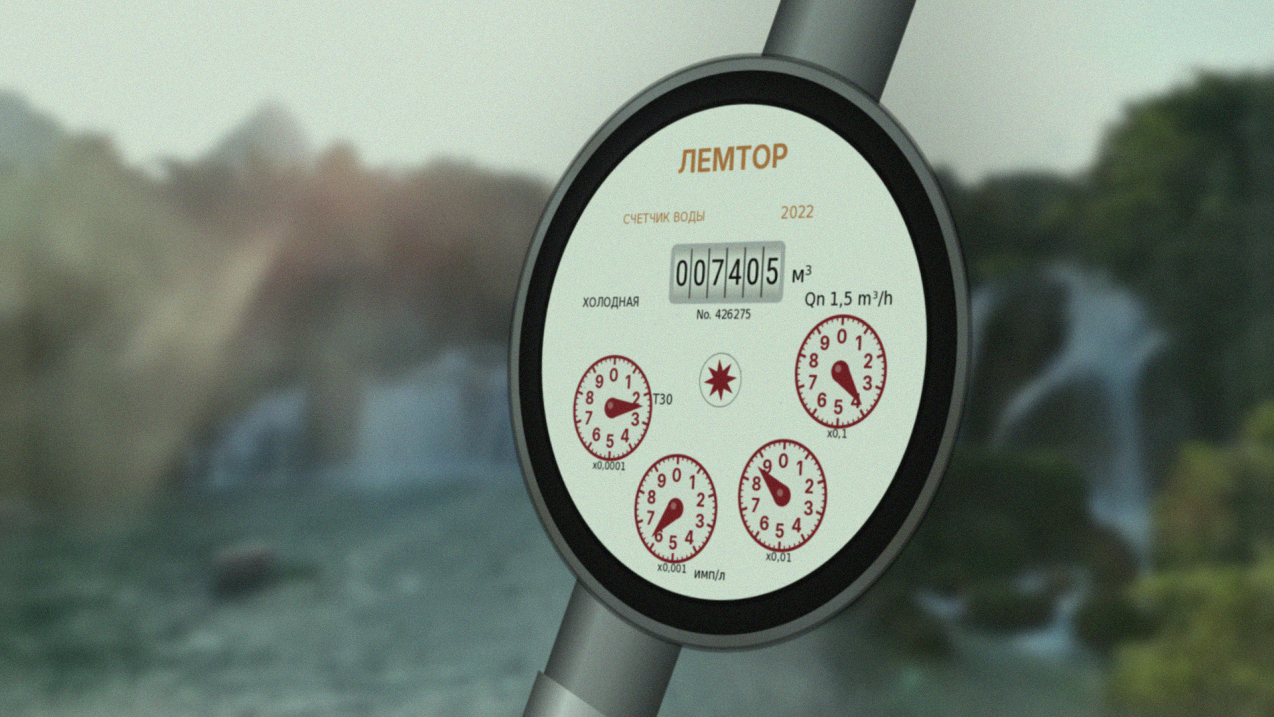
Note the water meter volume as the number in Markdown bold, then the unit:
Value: **7405.3862** m³
